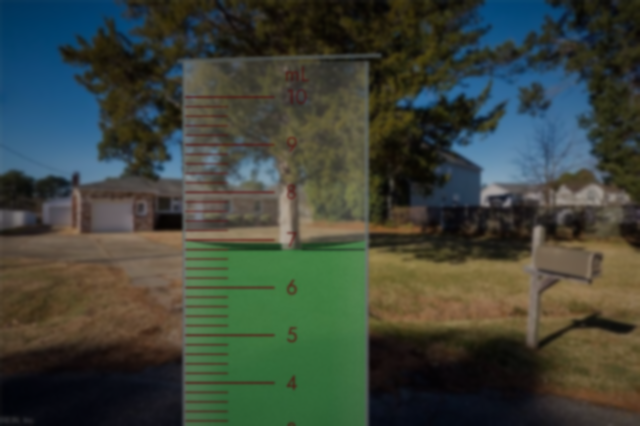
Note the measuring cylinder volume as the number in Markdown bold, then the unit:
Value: **6.8** mL
